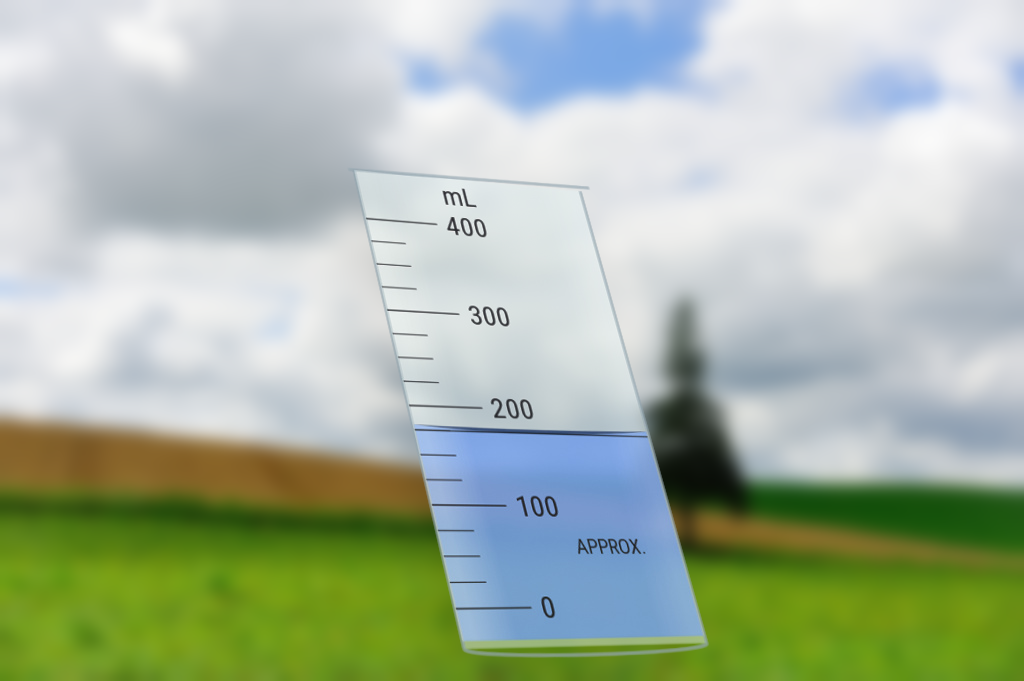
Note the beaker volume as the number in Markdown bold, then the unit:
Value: **175** mL
